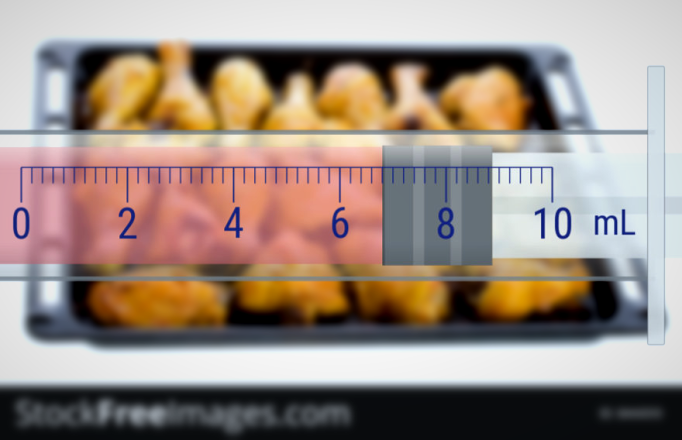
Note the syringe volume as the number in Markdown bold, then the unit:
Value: **6.8** mL
